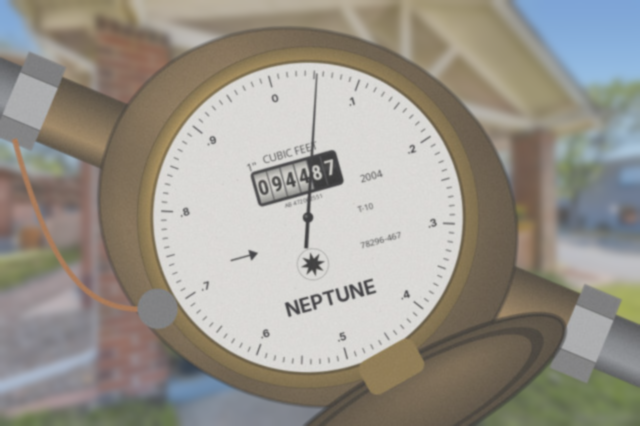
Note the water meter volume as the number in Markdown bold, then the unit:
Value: **94487.05** ft³
